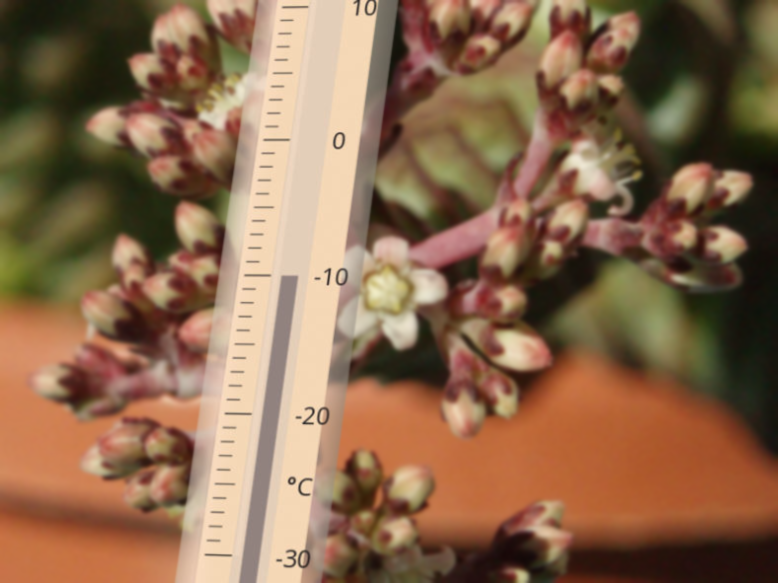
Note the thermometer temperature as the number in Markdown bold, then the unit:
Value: **-10** °C
